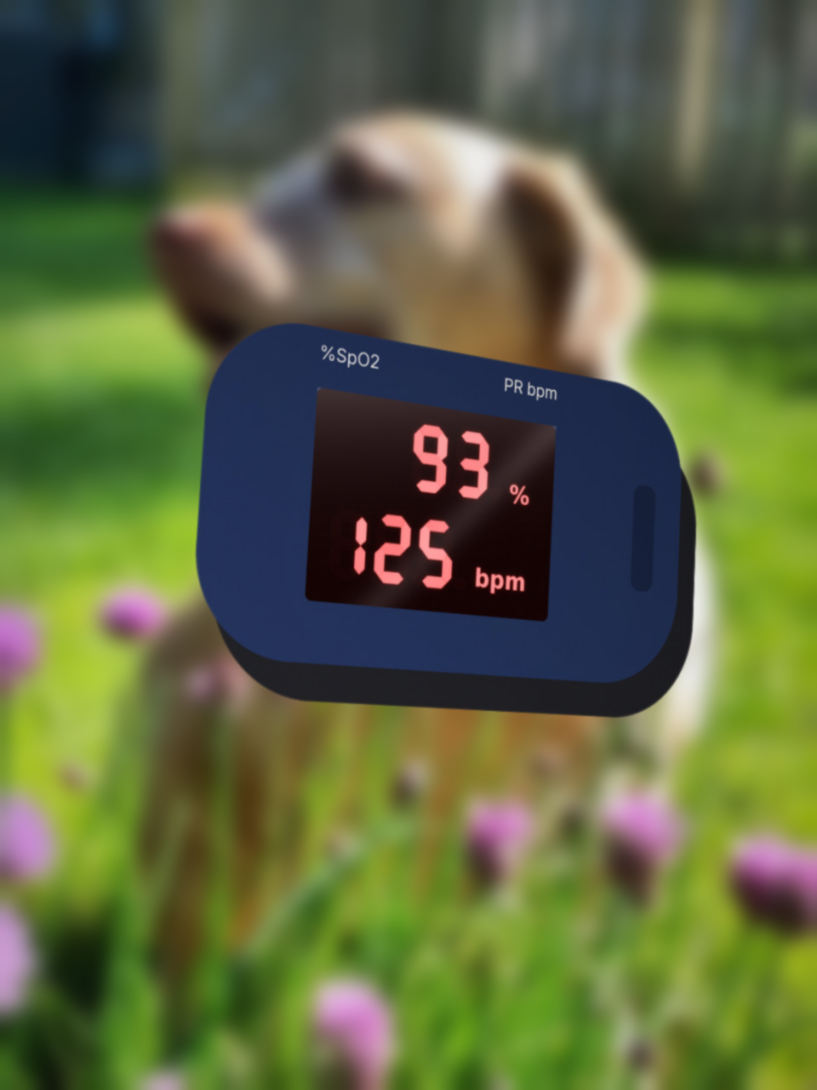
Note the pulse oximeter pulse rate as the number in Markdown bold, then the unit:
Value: **125** bpm
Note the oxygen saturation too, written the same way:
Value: **93** %
